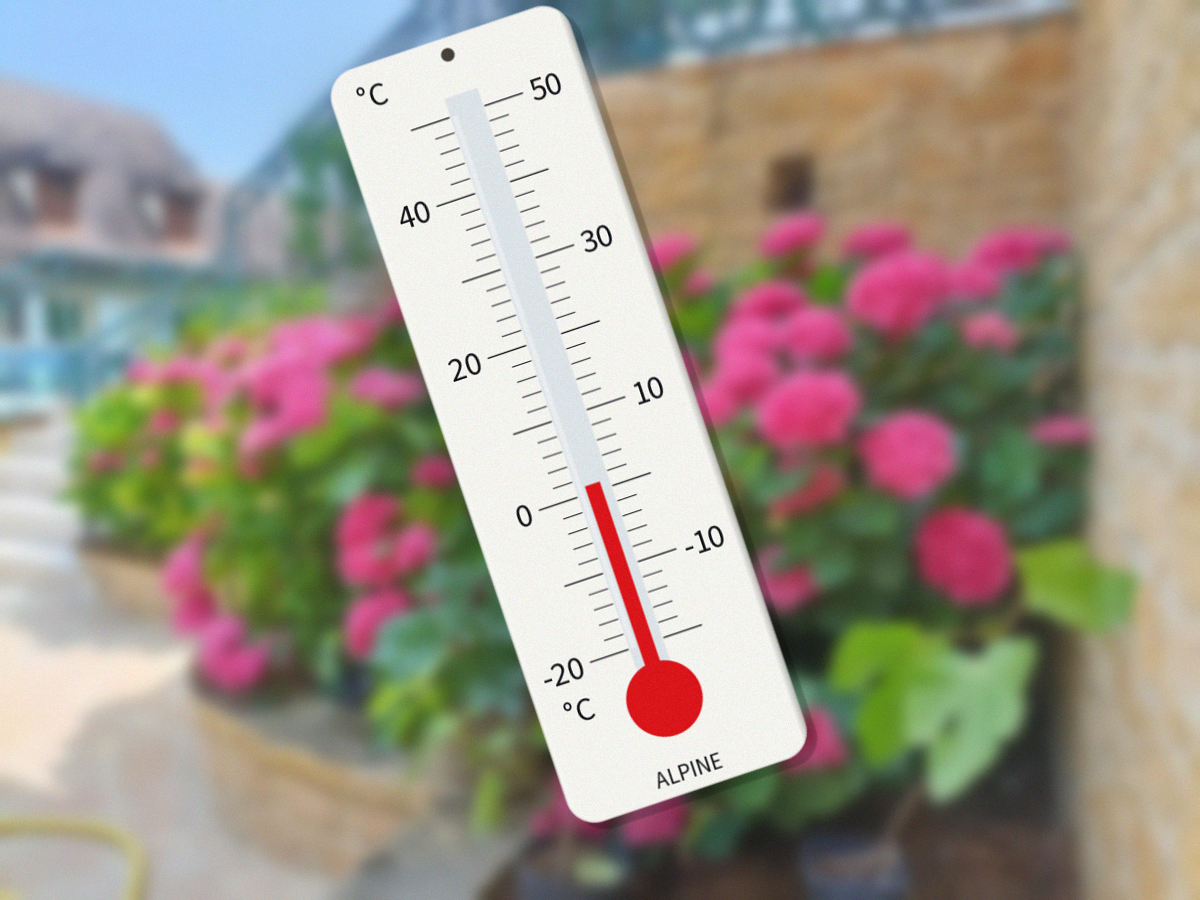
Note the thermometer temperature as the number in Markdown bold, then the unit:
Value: **1** °C
